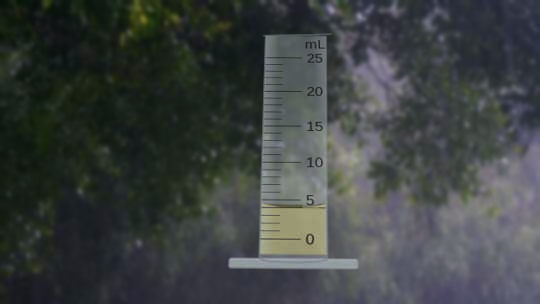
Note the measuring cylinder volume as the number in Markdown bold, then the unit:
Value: **4** mL
